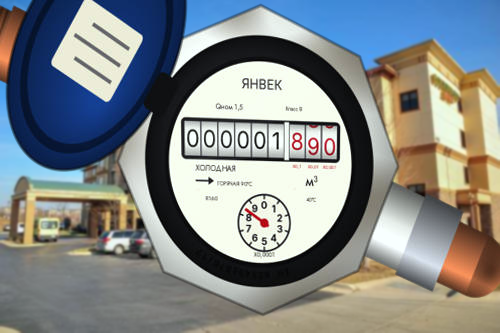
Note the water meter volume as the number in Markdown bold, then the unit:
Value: **1.8898** m³
